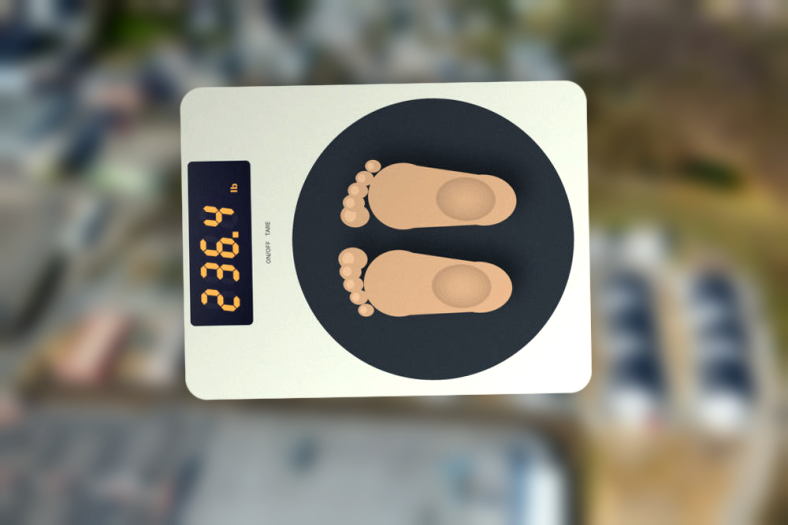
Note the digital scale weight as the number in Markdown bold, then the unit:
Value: **236.4** lb
